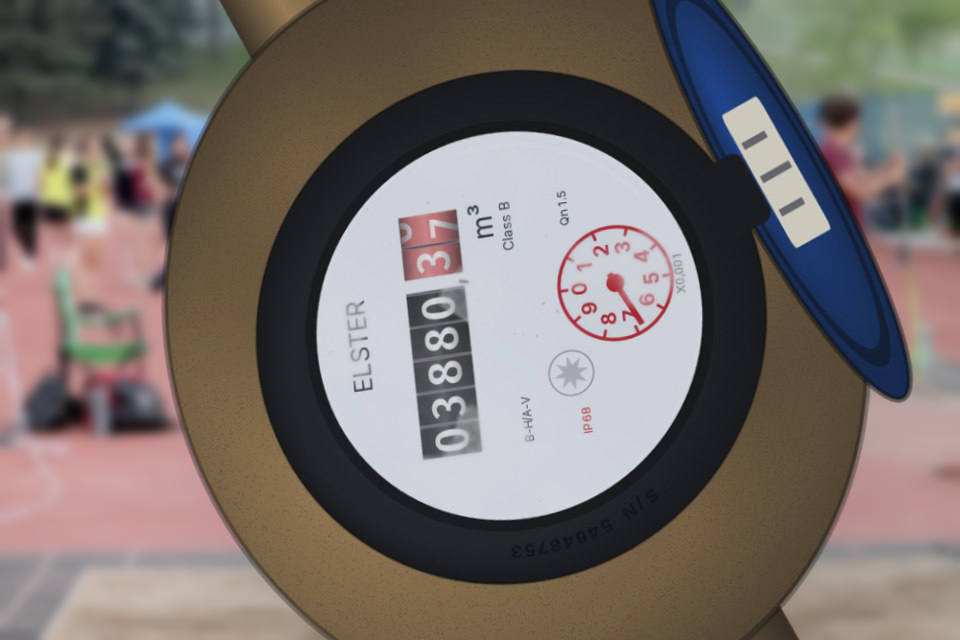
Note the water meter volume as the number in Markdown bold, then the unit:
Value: **3880.366** m³
